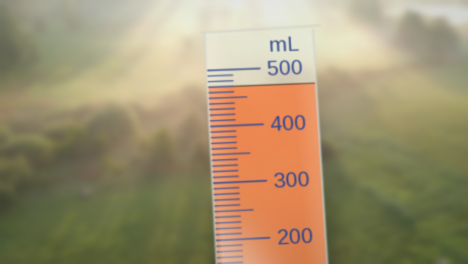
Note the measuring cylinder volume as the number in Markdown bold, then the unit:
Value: **470** mL
